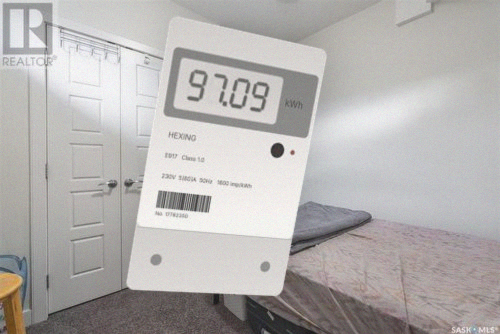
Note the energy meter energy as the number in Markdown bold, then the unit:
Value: **97.09** kWh
